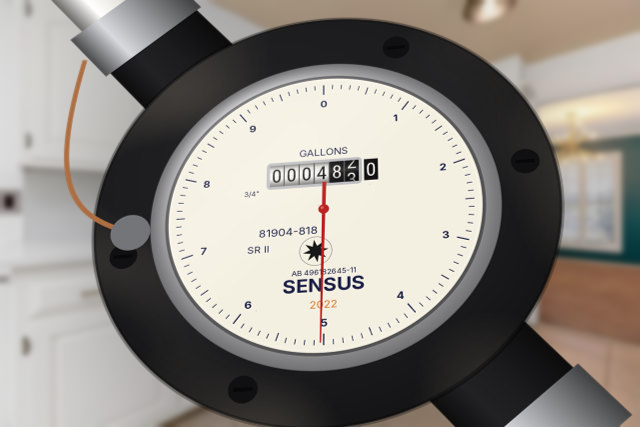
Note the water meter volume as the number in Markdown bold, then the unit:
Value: **4825.0** gal
